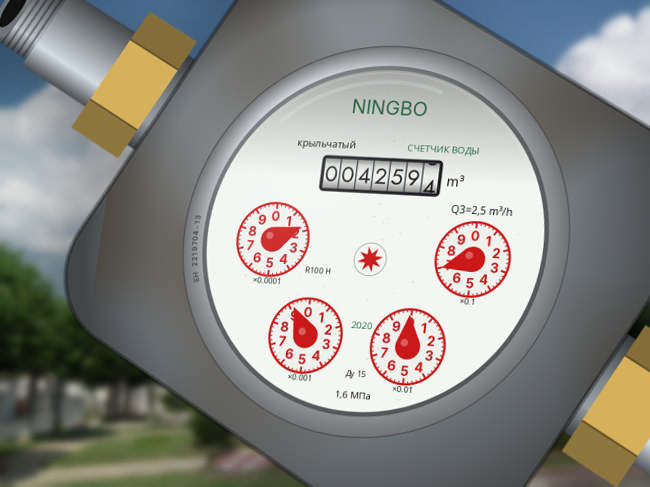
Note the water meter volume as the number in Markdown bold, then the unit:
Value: **42593.6991** m³
